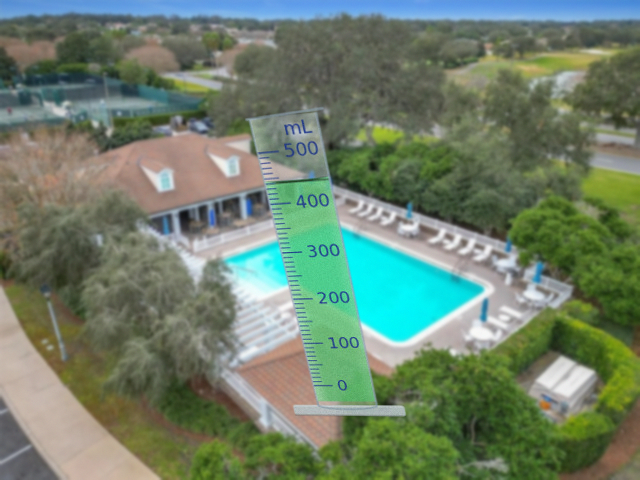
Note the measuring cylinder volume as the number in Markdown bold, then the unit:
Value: **440** mL
